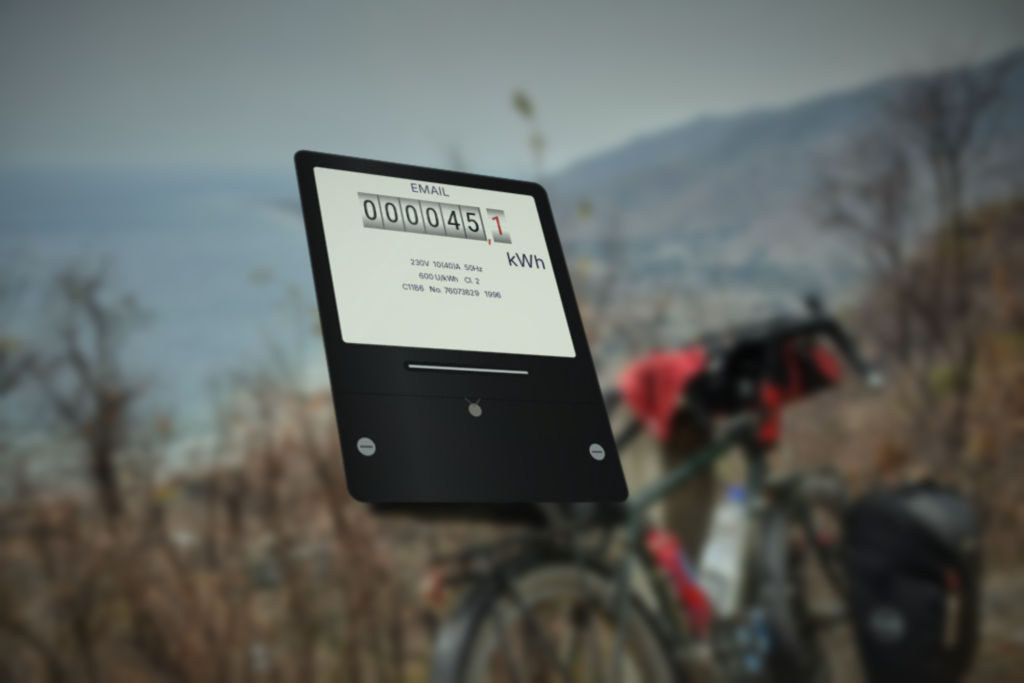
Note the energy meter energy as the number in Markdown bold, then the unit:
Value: **45.1** kWh
